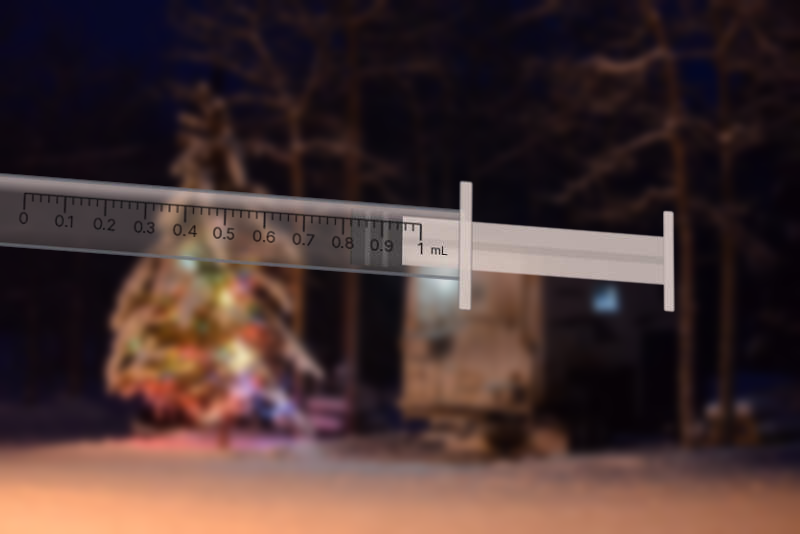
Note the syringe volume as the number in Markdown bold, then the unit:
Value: **0.82** mL
